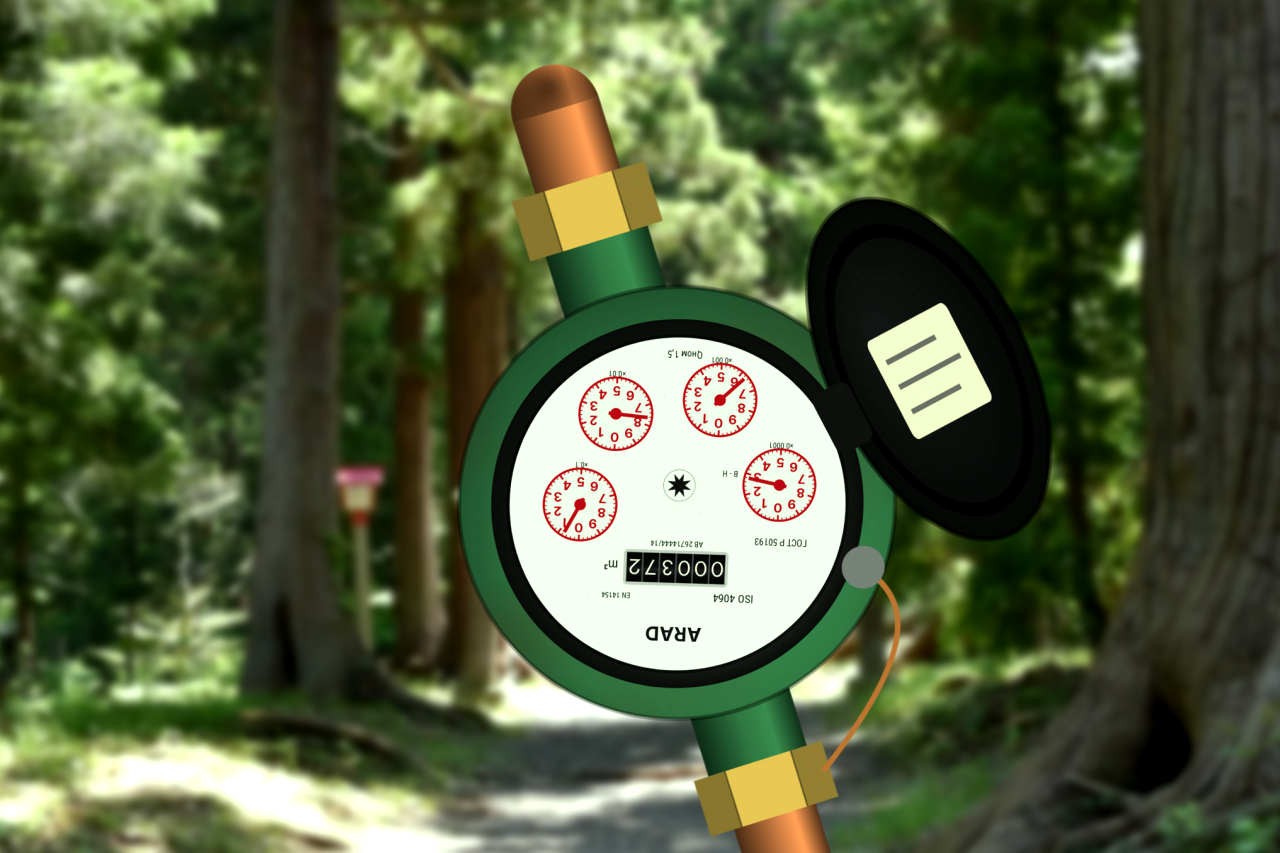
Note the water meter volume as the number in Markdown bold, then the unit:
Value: **372.0762** m³
